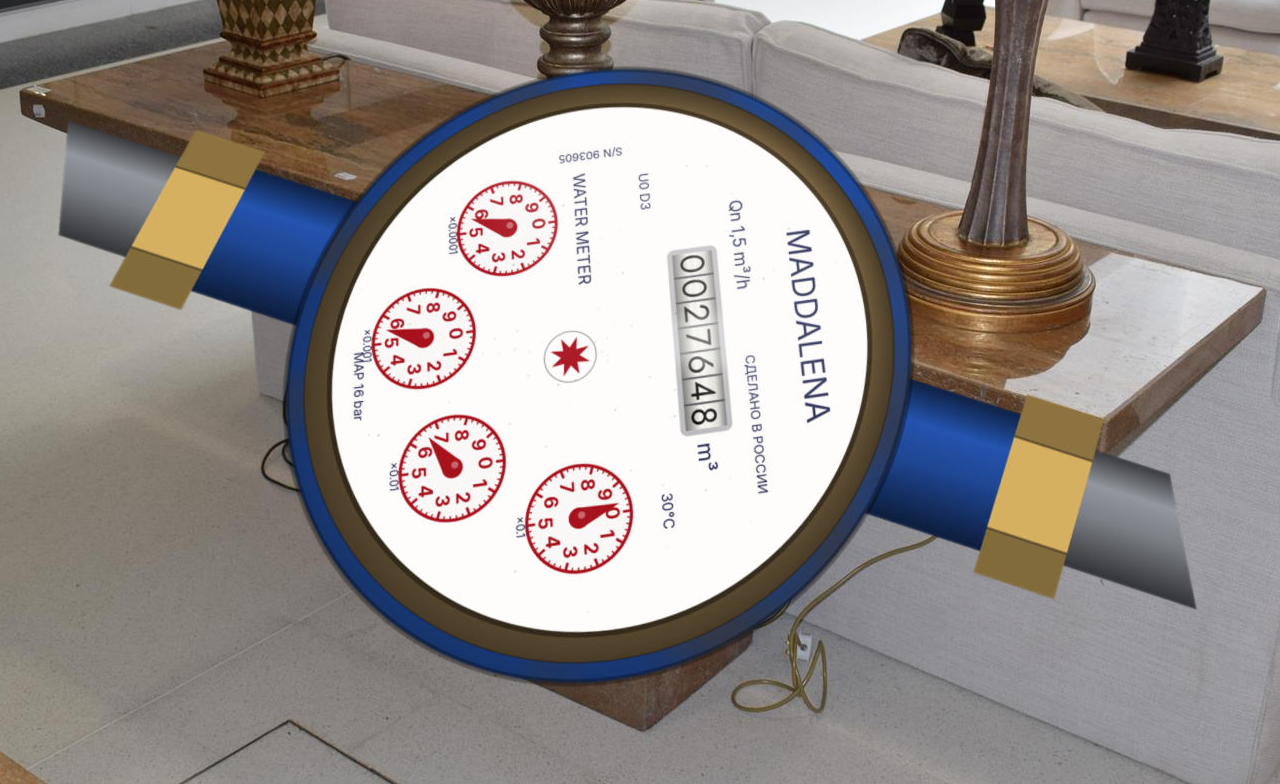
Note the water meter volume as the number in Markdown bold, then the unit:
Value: **27647.9655** m³
